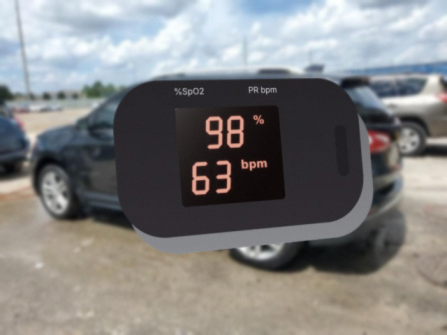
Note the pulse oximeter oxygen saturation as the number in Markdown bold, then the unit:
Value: **98** %
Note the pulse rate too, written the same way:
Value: **63** bpm
